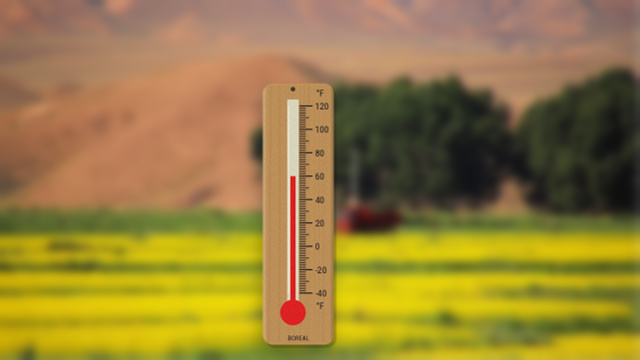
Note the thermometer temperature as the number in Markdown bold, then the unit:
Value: **60** °F
